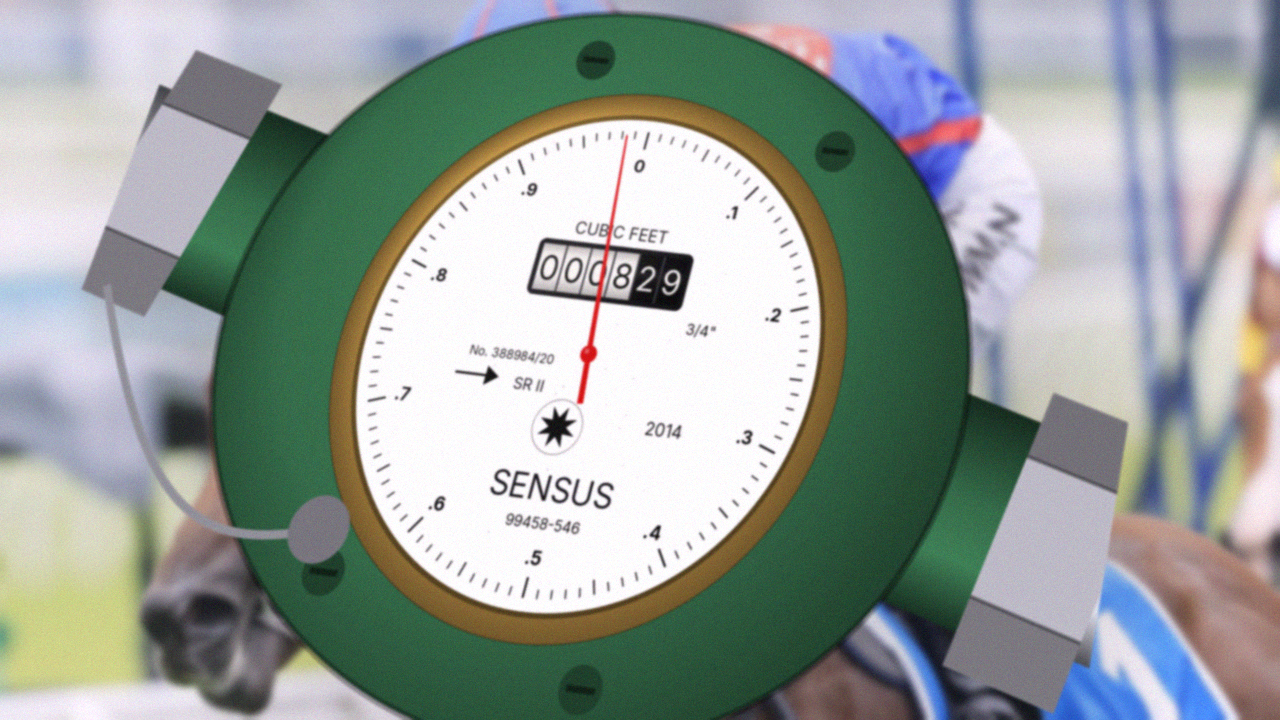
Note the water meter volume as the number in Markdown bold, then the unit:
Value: **828.98** ft³
